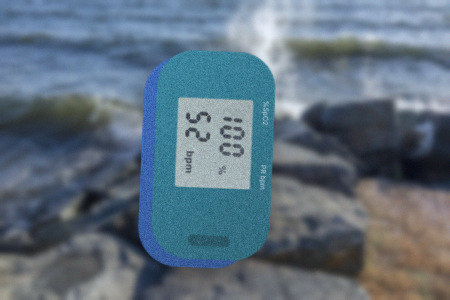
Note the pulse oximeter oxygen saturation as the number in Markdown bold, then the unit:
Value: **100** %
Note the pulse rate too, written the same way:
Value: **52** bpm
